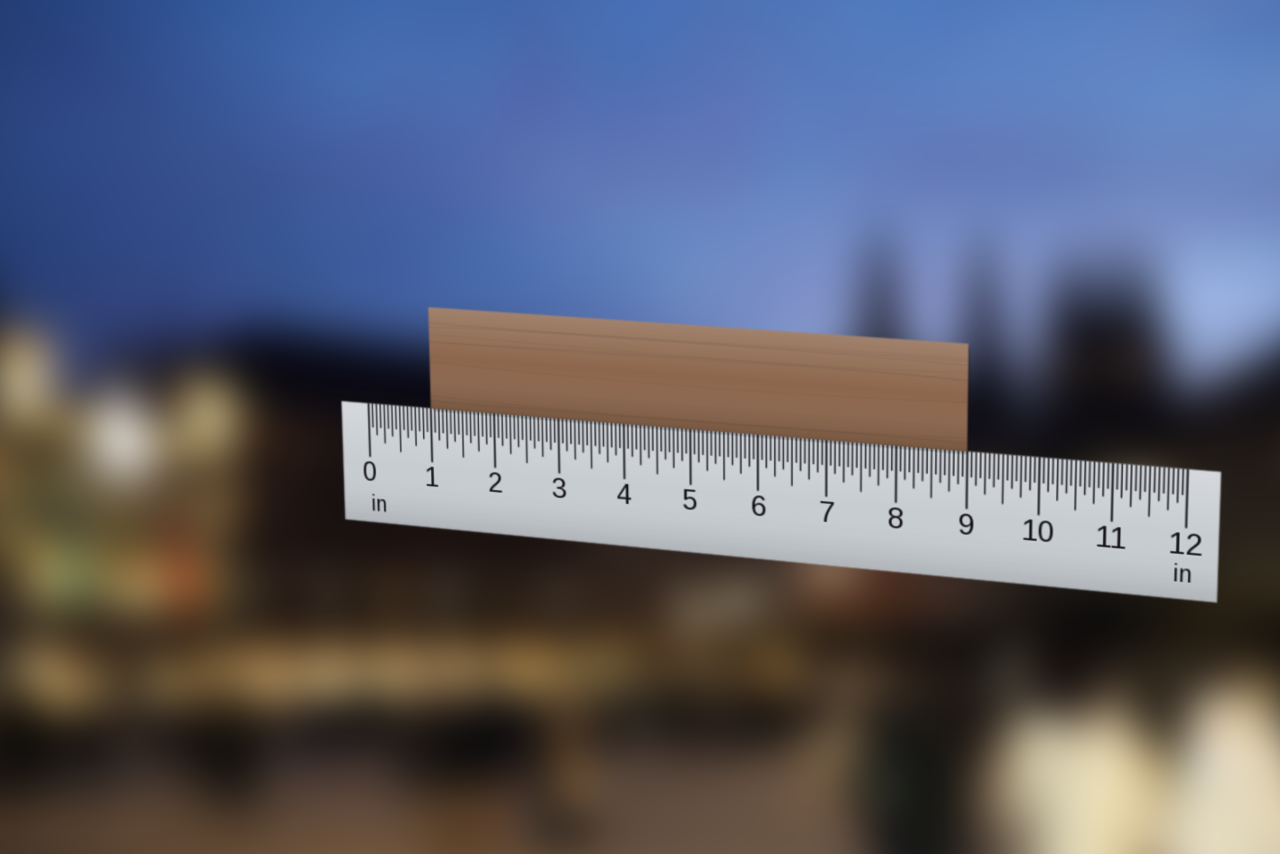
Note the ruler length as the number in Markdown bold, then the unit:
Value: **8** in
